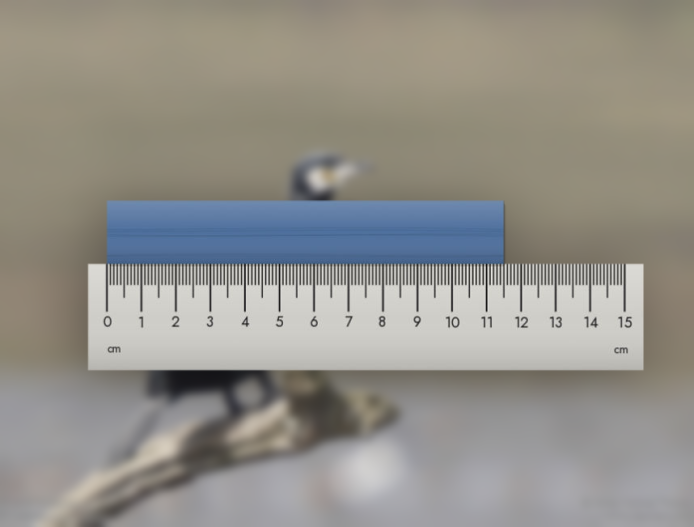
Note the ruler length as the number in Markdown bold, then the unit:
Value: **11.5** cm
